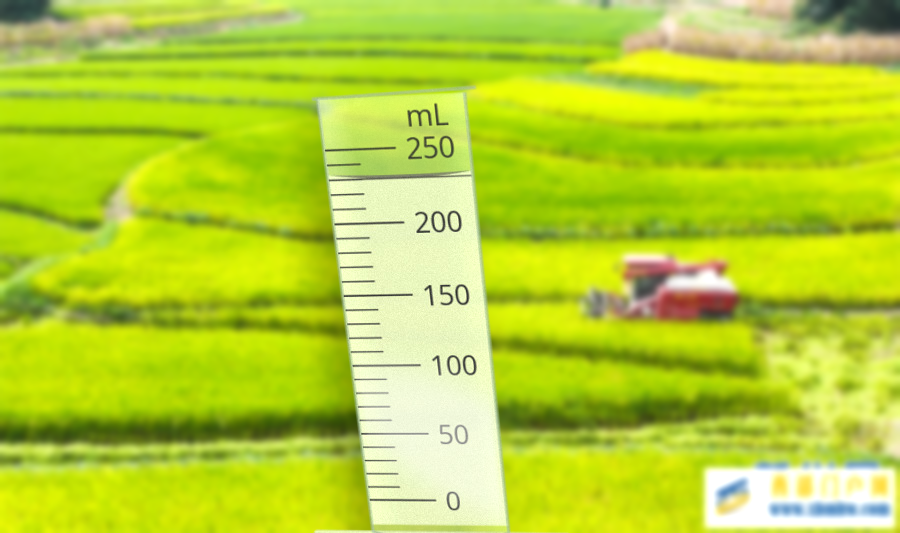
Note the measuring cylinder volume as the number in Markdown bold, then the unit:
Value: **230** mL
